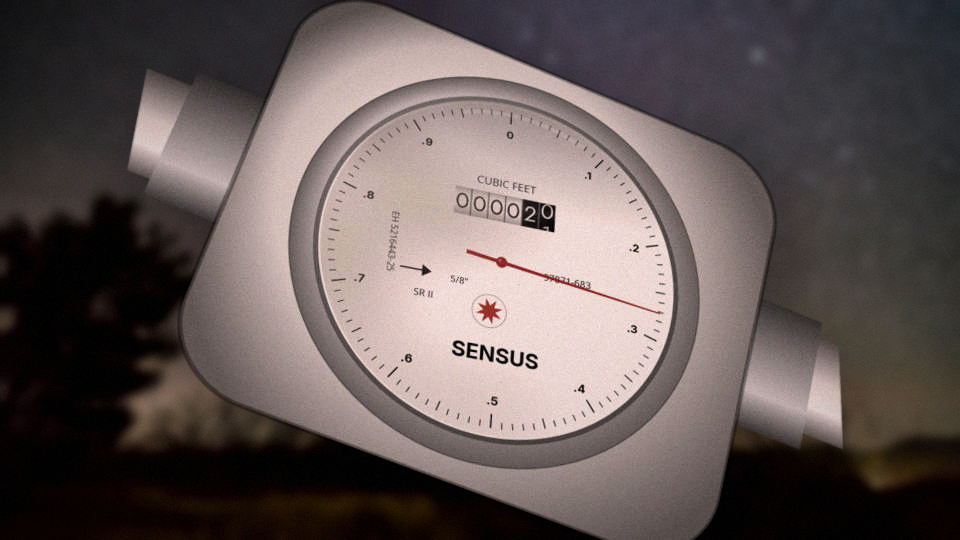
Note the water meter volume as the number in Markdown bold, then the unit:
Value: **20.27** ft³
